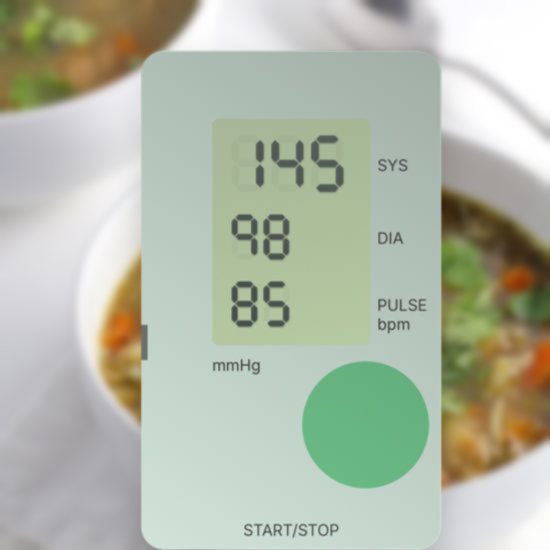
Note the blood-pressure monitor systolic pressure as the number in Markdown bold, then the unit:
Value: **145** mmHg
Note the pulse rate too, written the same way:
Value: **85** bpm
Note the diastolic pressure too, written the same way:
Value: **98** mmHg
